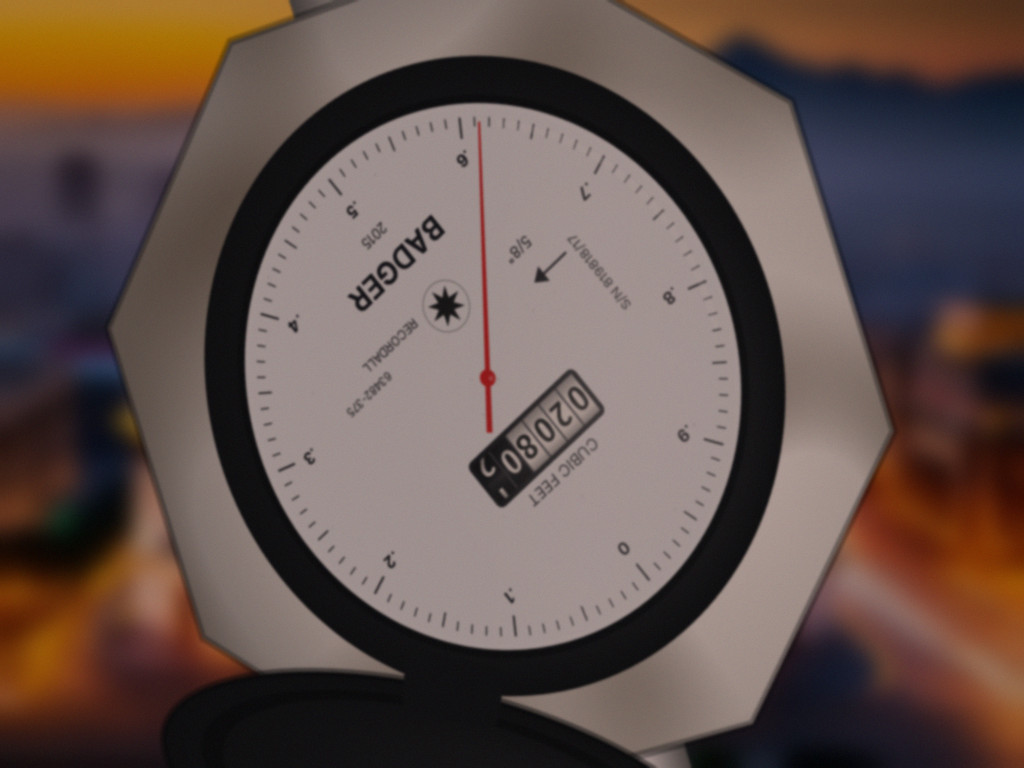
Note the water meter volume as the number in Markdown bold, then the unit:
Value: **20801.61** ft³
